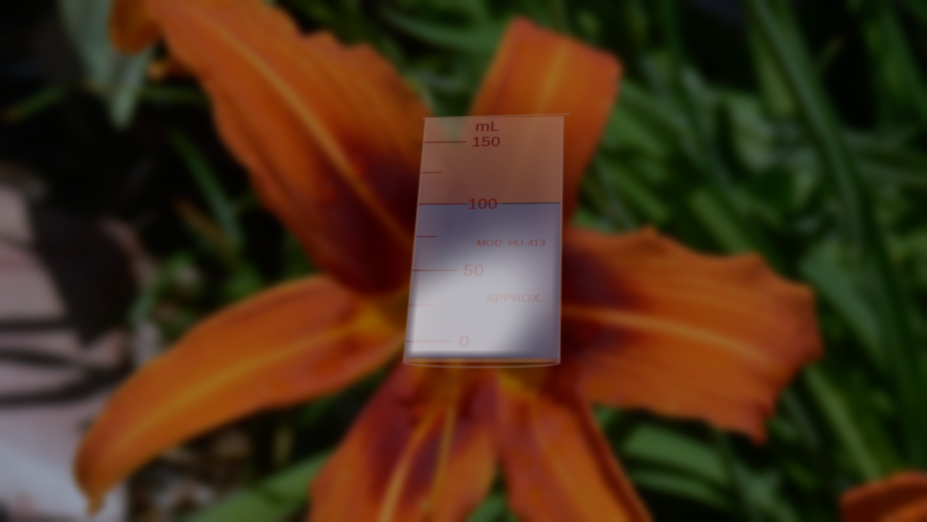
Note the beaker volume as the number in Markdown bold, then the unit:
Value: **100** mL
